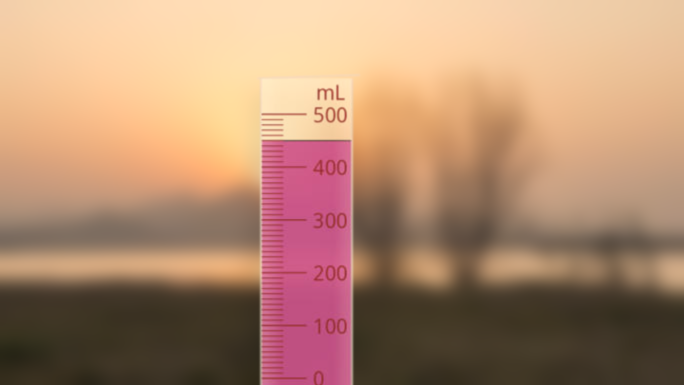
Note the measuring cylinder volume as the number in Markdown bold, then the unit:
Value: **450** mL
